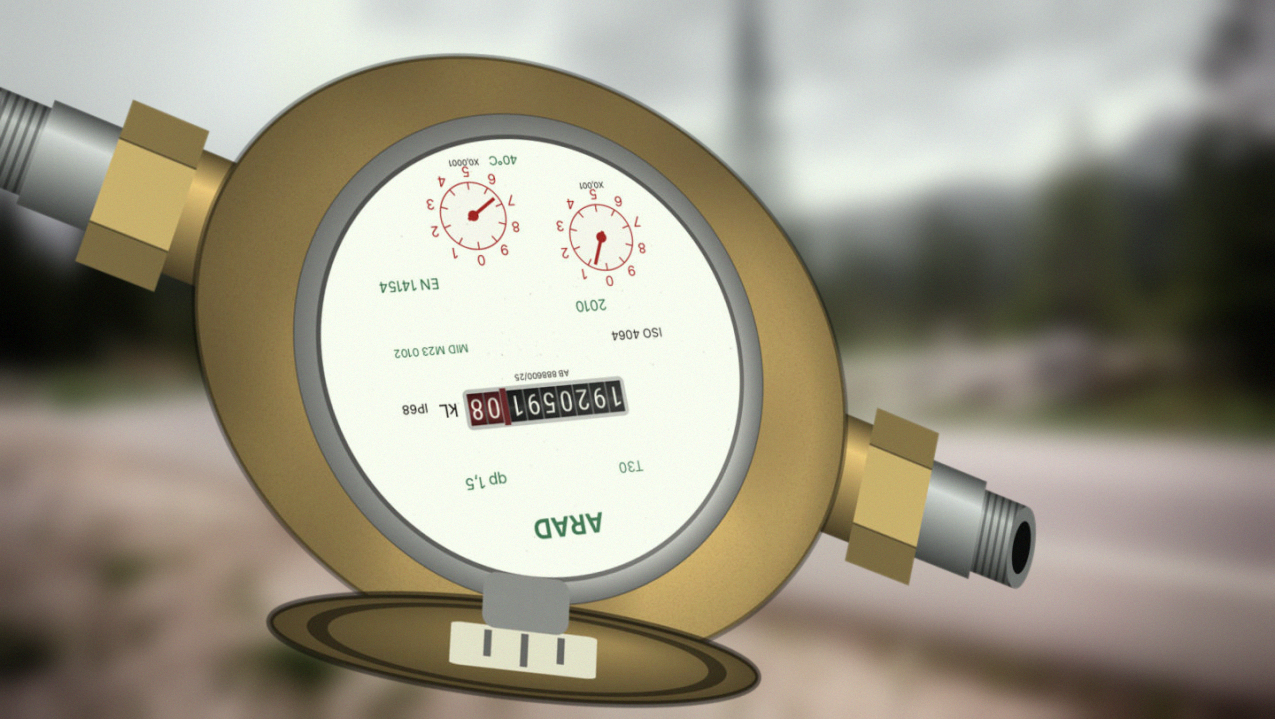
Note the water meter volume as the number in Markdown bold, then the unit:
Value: **1920591.0806** kL
